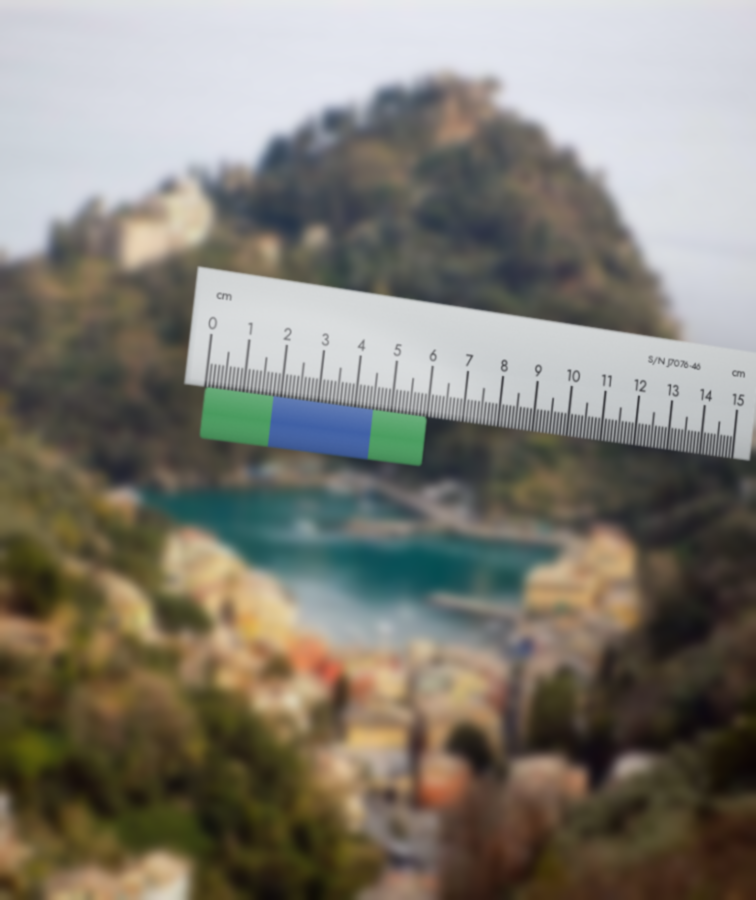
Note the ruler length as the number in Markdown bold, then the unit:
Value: **6** cm
